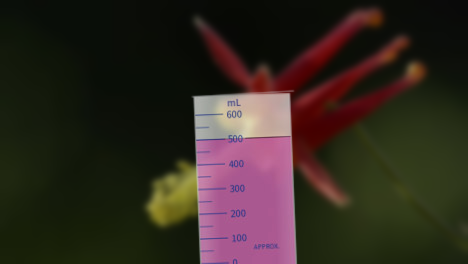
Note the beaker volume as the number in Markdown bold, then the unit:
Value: **500** mL
